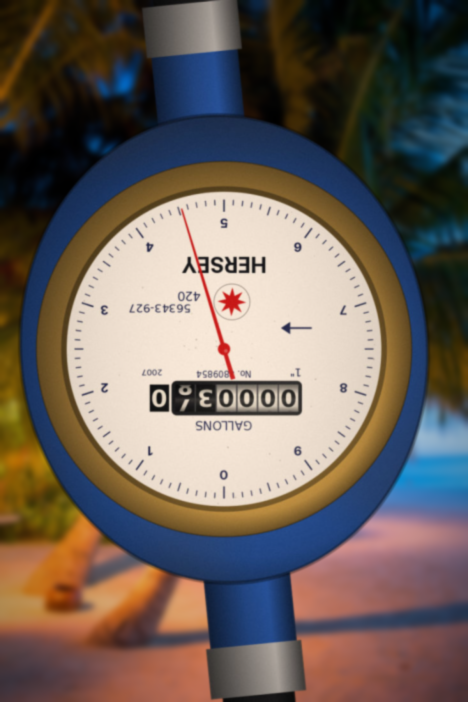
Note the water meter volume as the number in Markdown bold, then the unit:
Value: **374.5** gal
